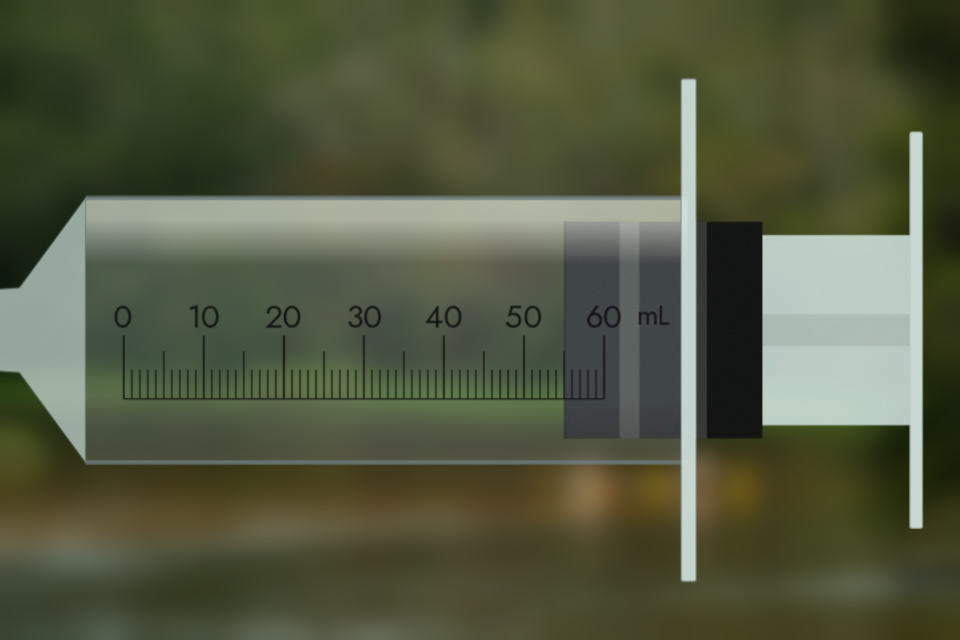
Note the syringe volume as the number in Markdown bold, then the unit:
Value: **55** mL
